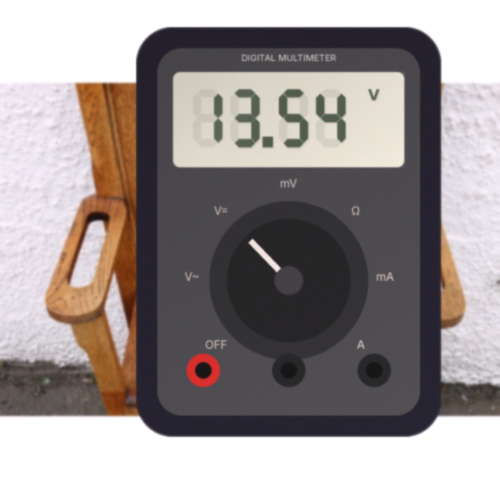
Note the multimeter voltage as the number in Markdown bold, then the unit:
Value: **13.54** V
